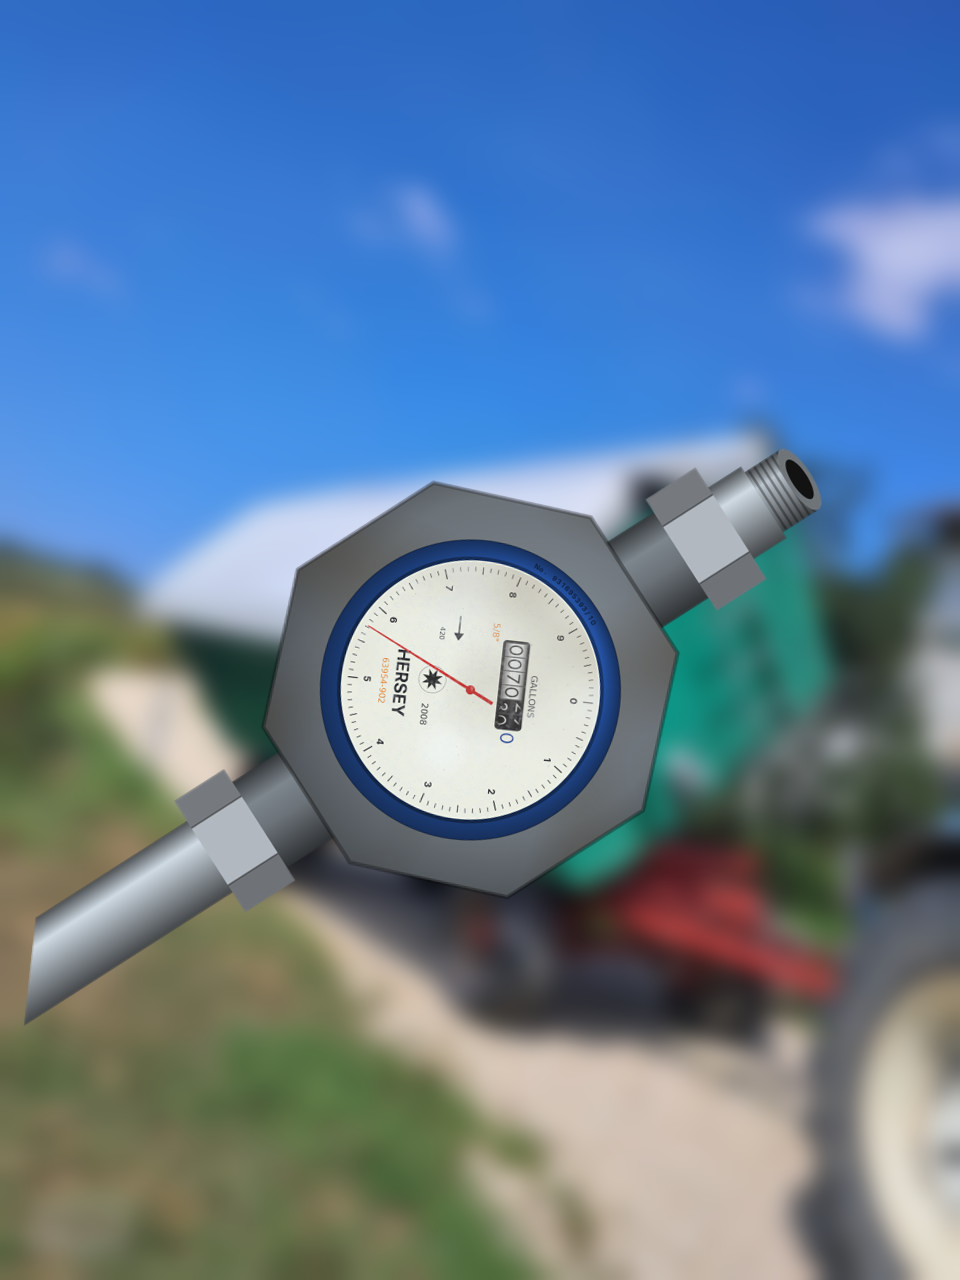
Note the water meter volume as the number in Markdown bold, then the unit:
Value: **70295.7** gal
